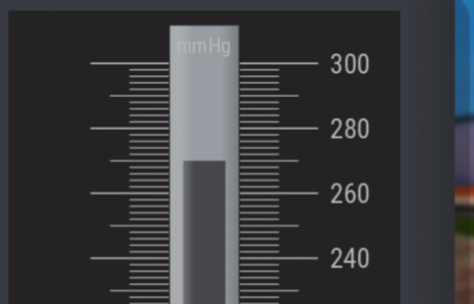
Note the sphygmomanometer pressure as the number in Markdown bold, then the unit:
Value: **270** mmHg
